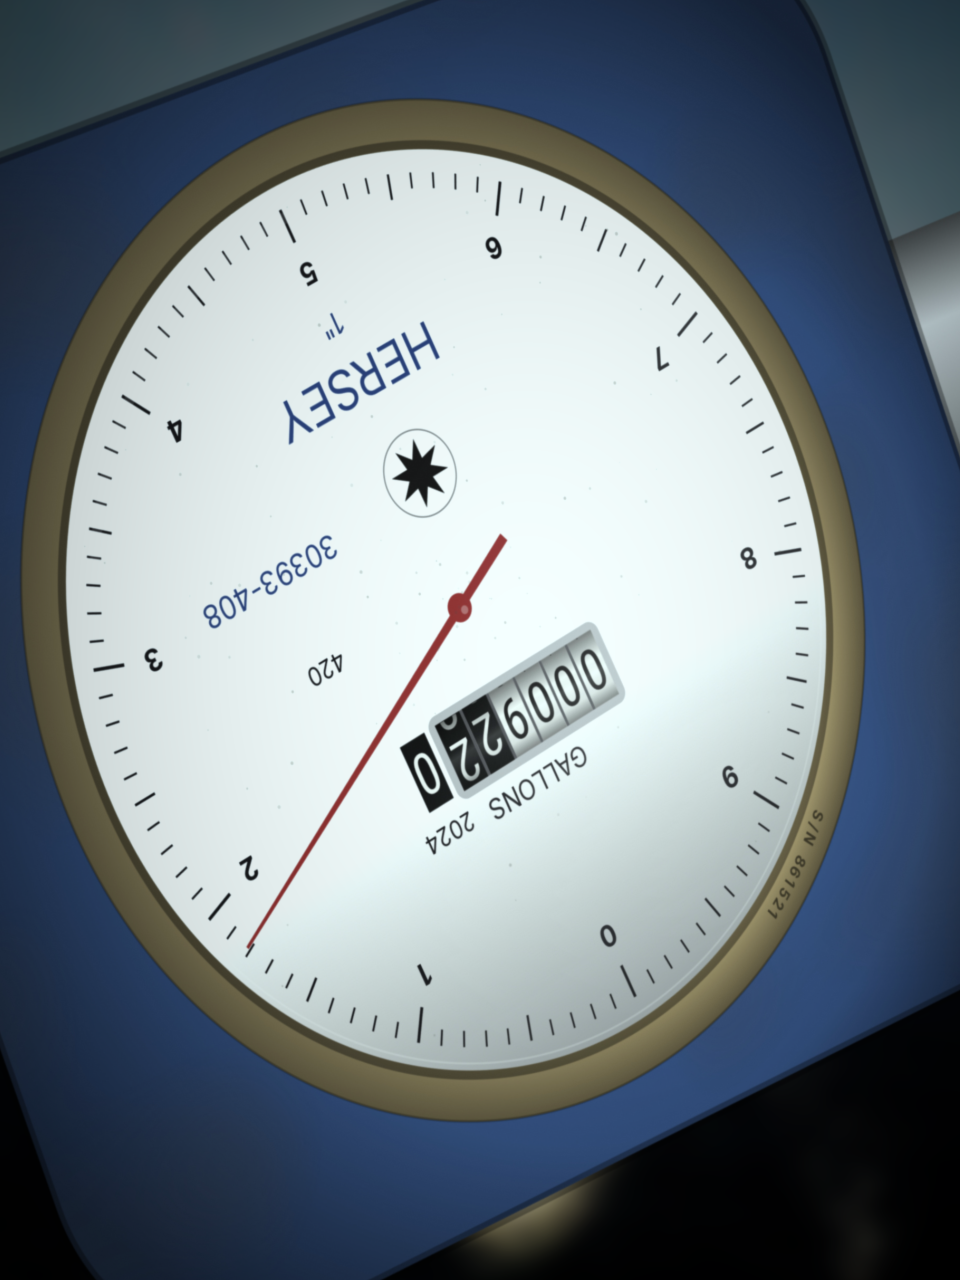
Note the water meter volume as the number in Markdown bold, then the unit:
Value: **9221.8** gal
